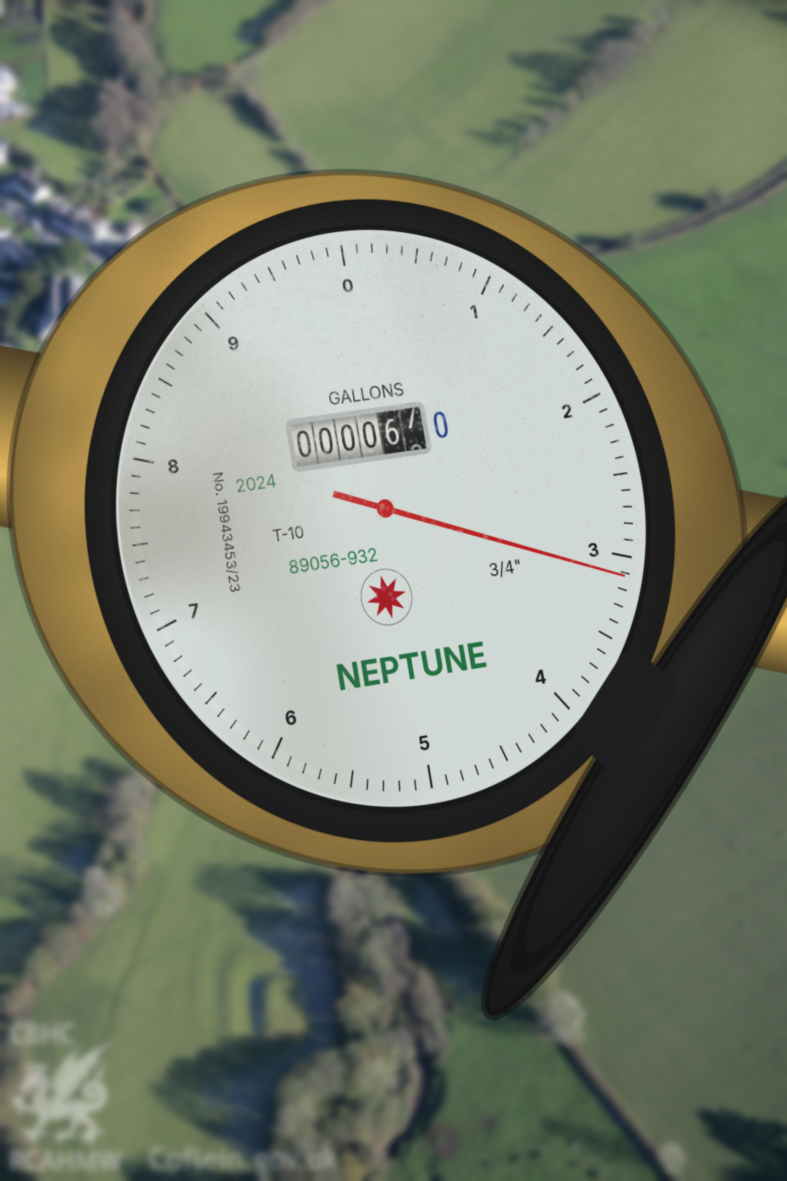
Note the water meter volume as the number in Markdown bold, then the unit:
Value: **673.1** gal
